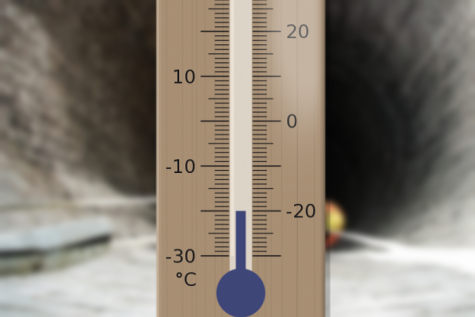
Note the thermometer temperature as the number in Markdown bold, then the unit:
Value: **-20** °C
